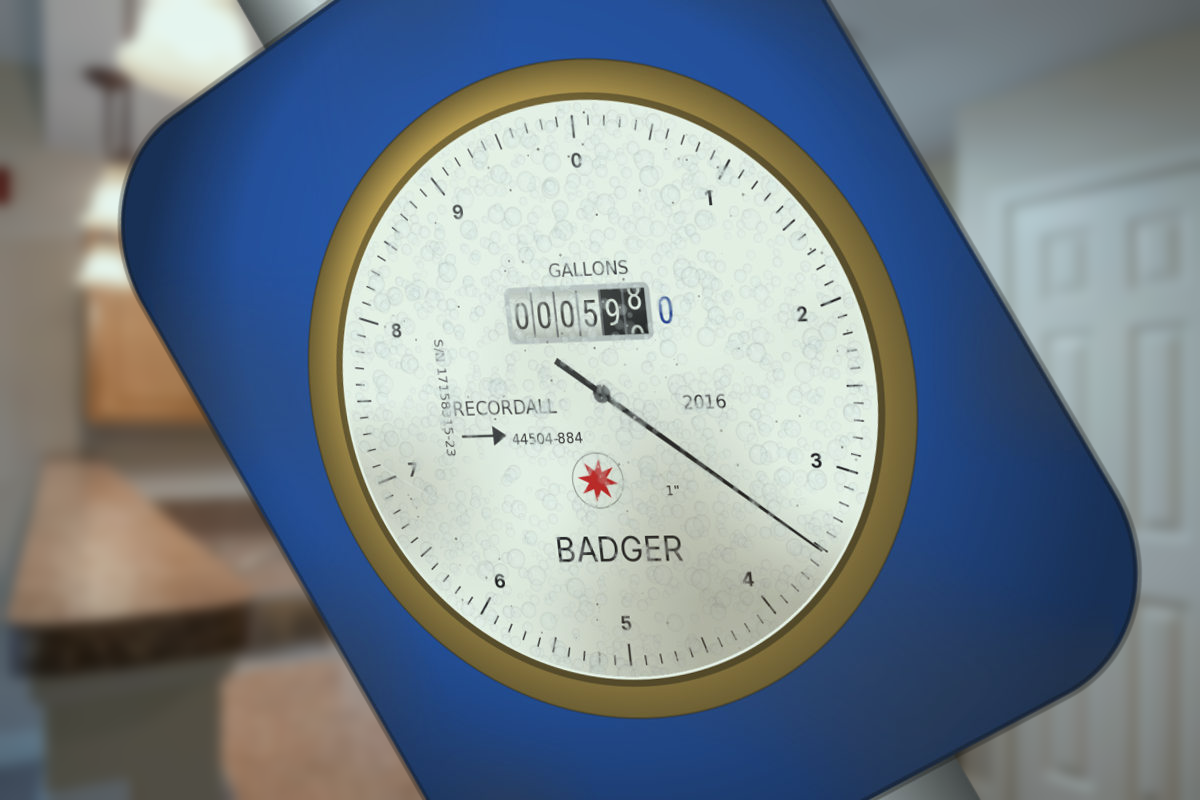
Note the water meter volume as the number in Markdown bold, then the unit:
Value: **5983.5** gal
